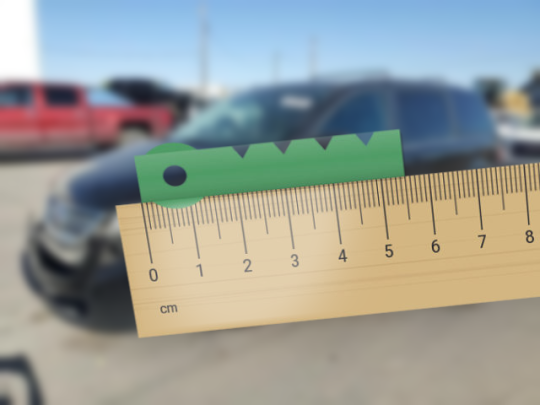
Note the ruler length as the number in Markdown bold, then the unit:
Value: **5.5** cm
